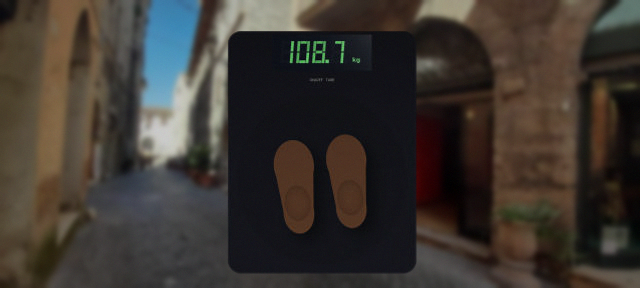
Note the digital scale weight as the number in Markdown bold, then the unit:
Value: **108.7** kg
